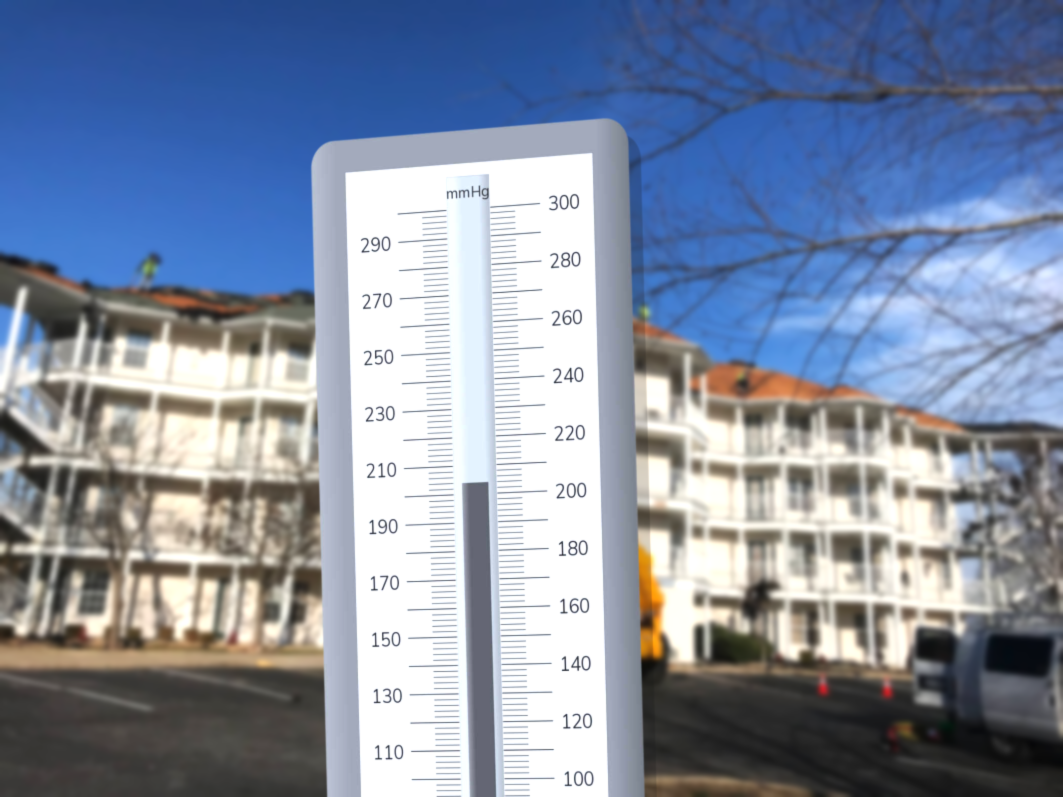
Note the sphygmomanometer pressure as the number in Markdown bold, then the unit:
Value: **204** mmHg
